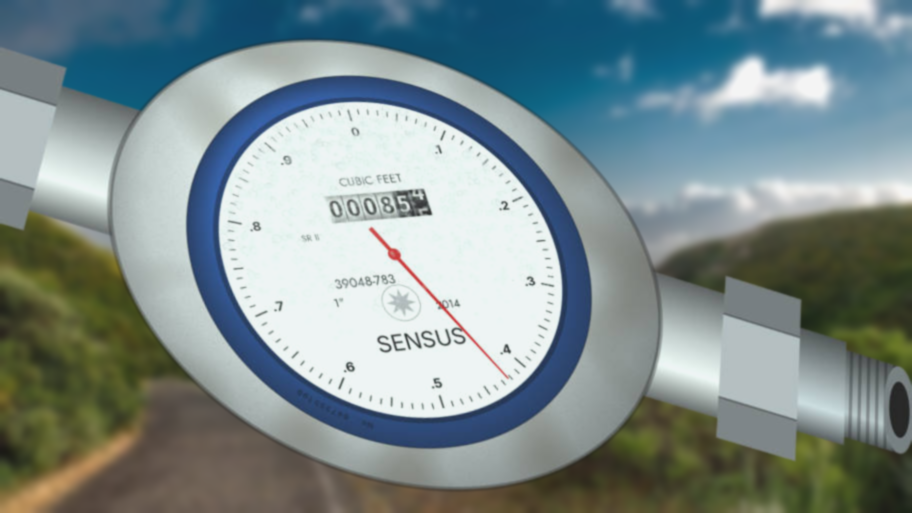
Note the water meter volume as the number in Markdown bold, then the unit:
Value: **854.42** ft³
